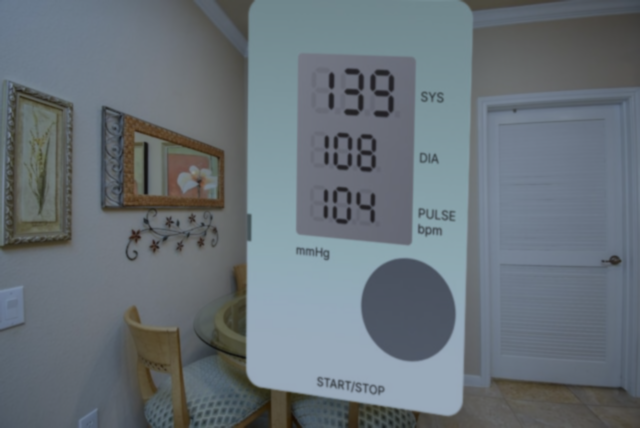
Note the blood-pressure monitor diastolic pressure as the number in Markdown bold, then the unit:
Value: **108** mmHg
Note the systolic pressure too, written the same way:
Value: **139** mmHg
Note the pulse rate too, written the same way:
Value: **104** bpm
